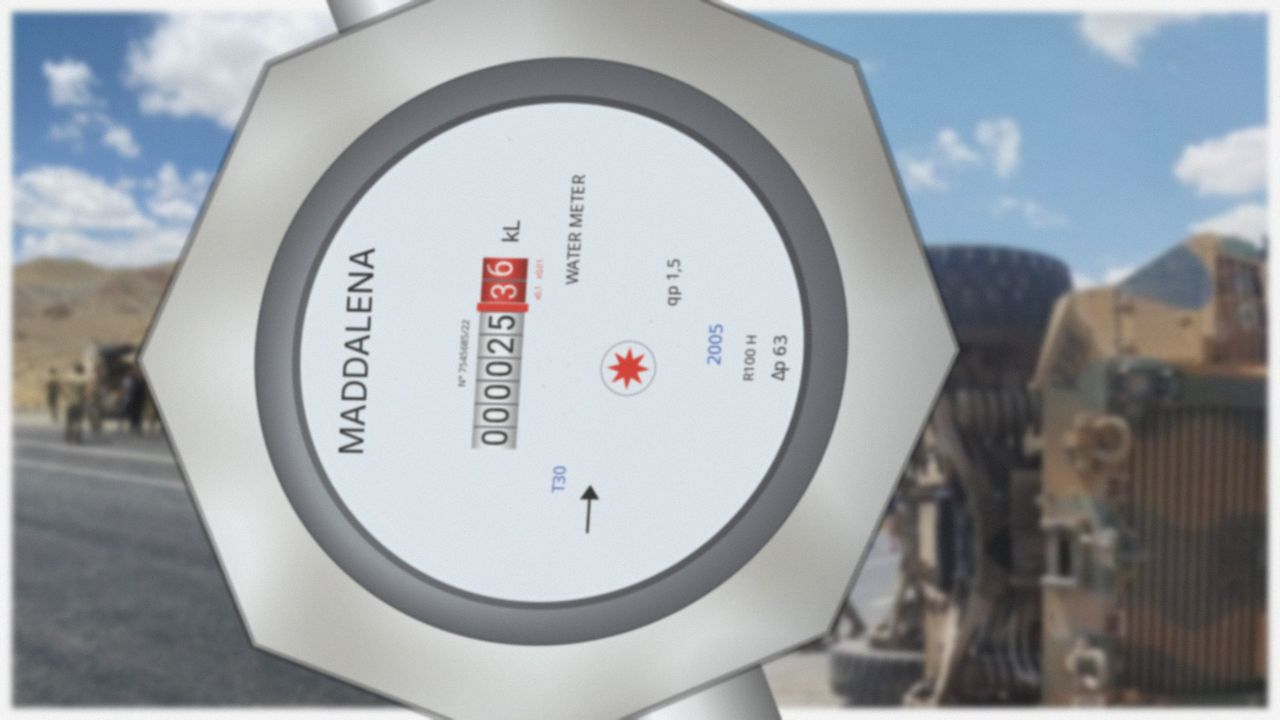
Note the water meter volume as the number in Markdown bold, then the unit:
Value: **25.36** kL
